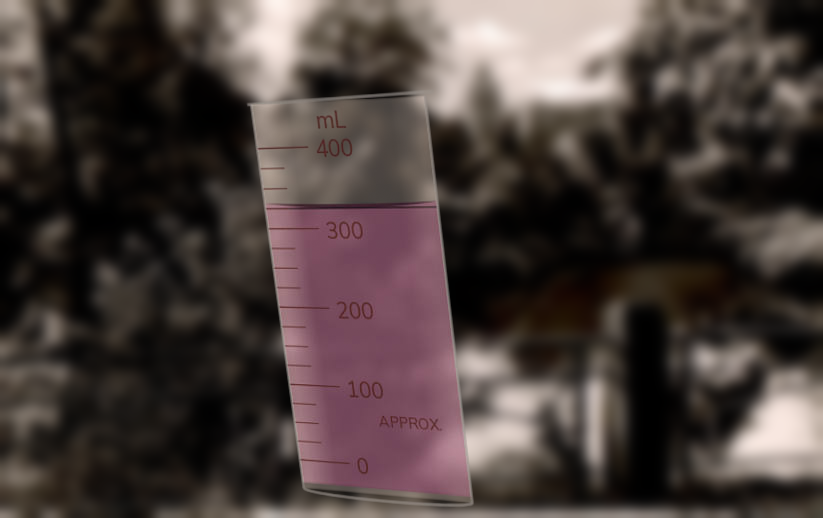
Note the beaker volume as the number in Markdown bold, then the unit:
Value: **325** mL
